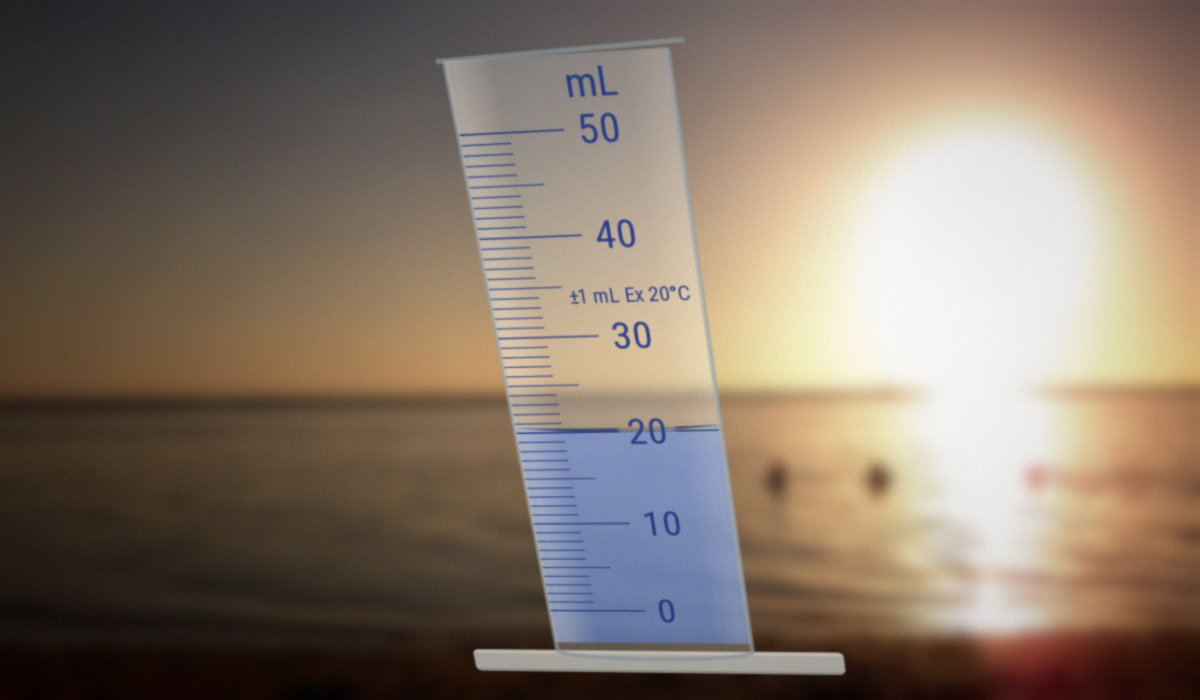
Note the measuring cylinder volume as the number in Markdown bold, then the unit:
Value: **20** mL
